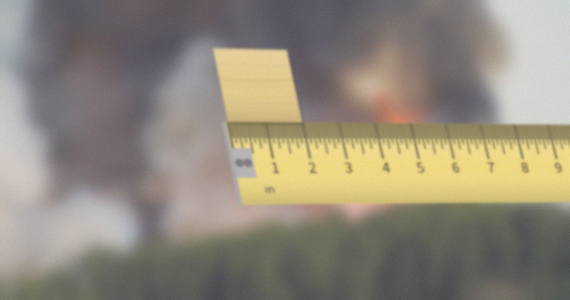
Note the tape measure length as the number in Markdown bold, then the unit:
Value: **2** in
